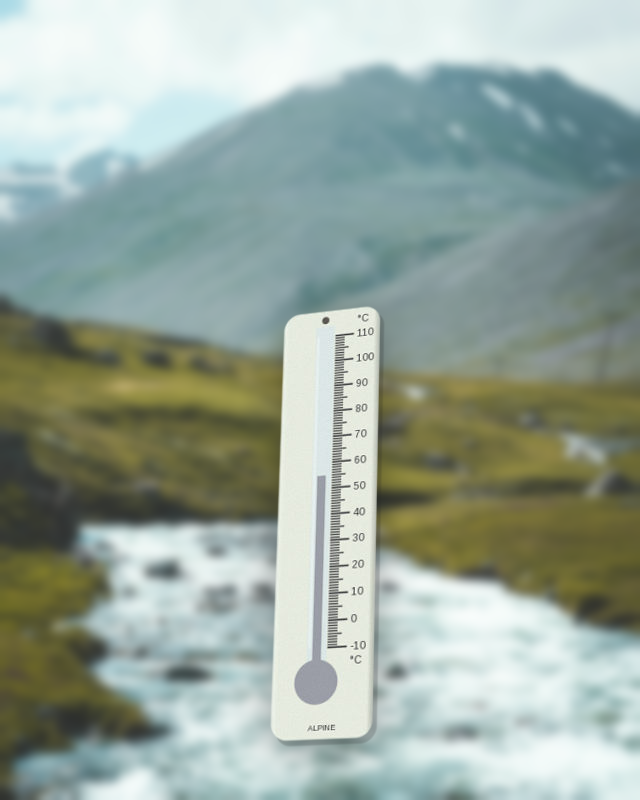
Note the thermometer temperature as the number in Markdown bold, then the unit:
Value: **55** °C
